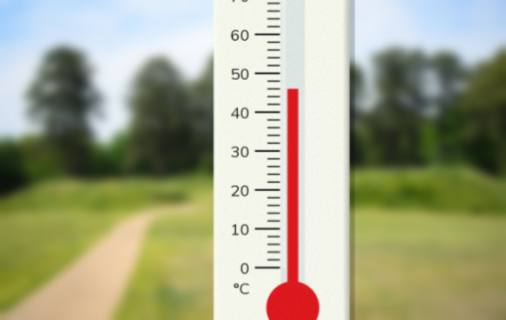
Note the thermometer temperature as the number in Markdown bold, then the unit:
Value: **46** °C
